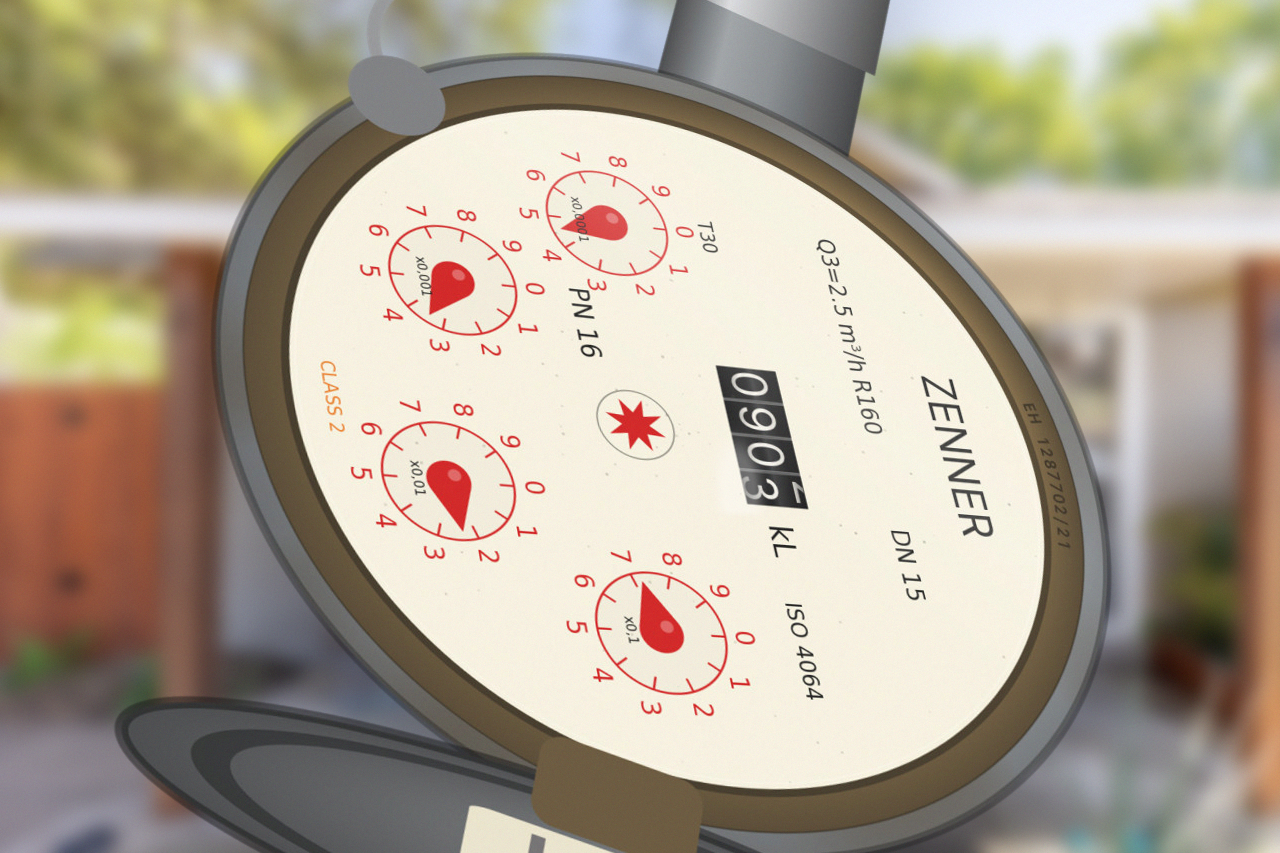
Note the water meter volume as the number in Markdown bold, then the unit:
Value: **902.7234** kL
